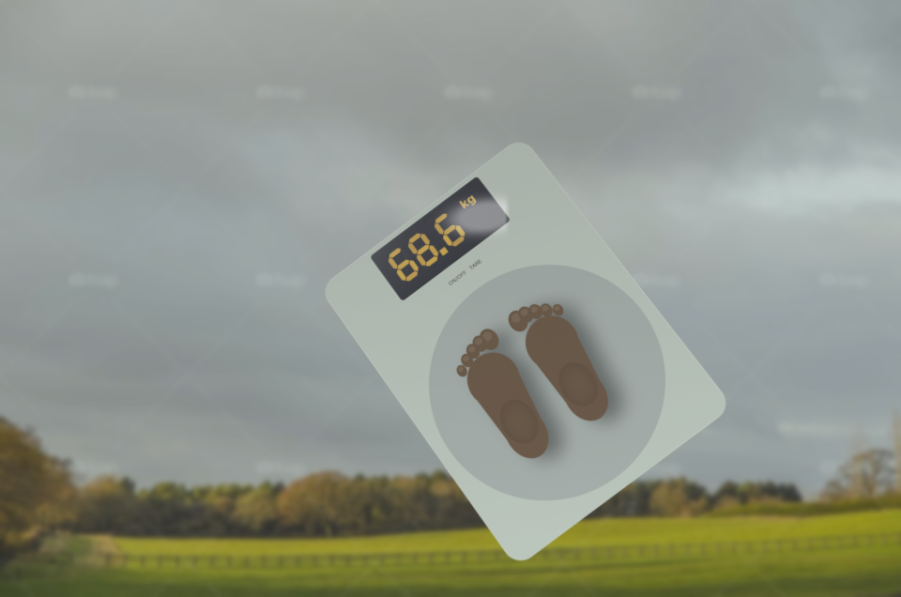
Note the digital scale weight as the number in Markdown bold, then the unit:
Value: **68.6** kg
